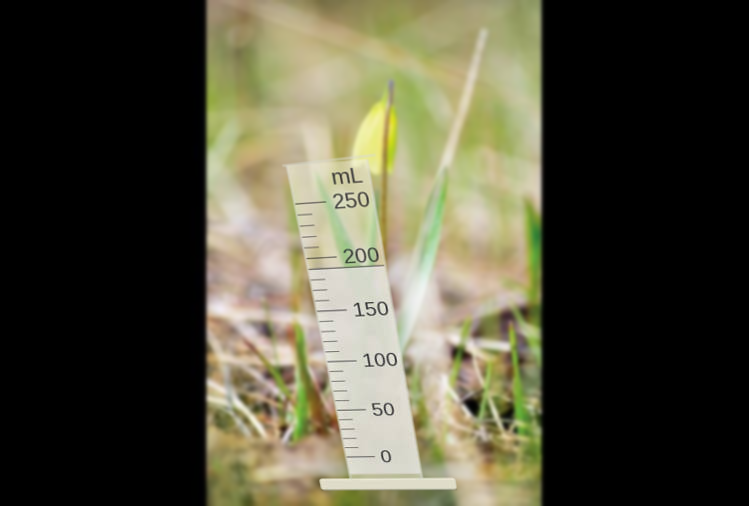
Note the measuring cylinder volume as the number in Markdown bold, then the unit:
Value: **190** mL
